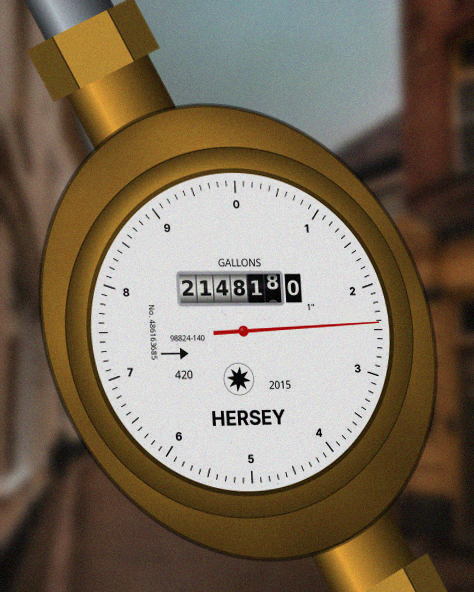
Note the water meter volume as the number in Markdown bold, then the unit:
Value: **2148182.4** gal
